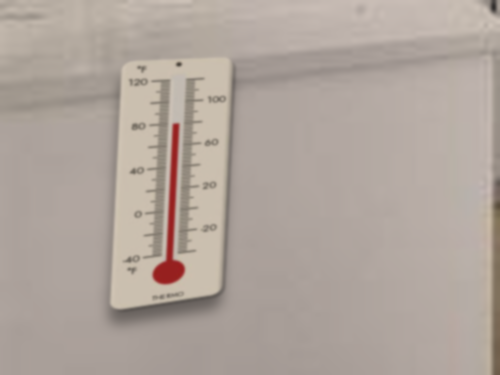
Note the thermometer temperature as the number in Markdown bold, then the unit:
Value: **80** °F
